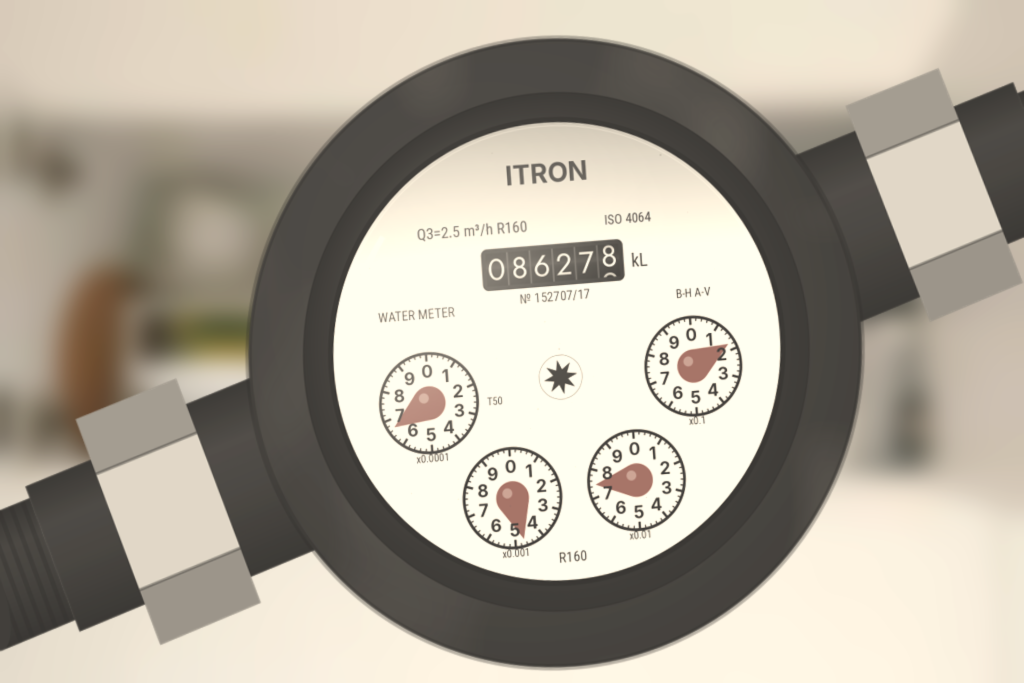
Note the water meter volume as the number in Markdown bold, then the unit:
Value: **86278.1746** kL
